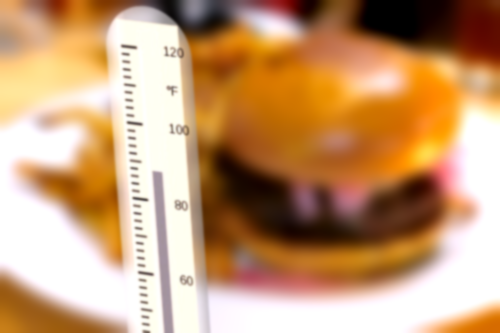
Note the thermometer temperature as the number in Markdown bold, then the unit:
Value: **88** °F
